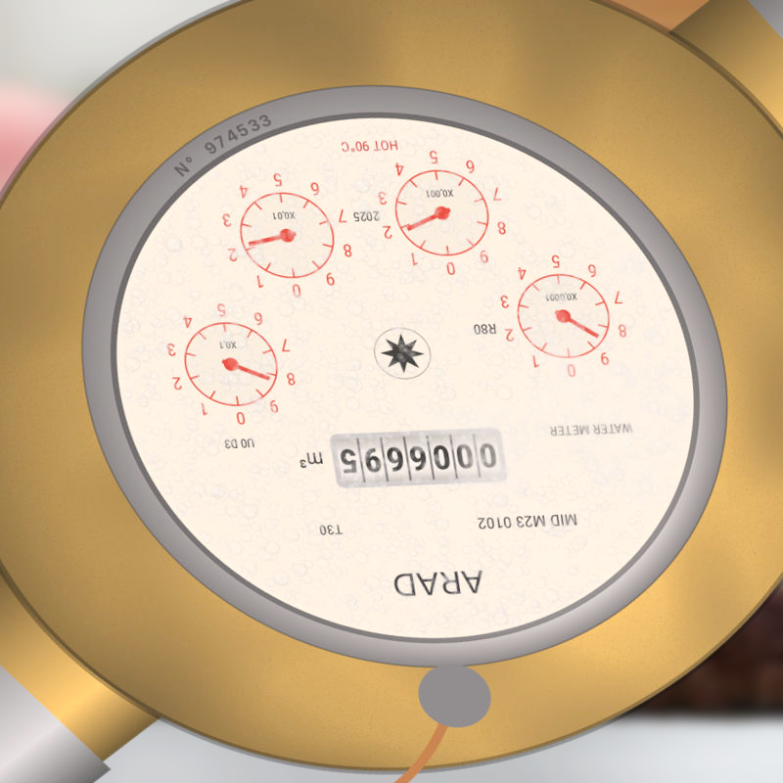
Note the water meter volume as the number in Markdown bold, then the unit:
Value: **6695.8218** m³
